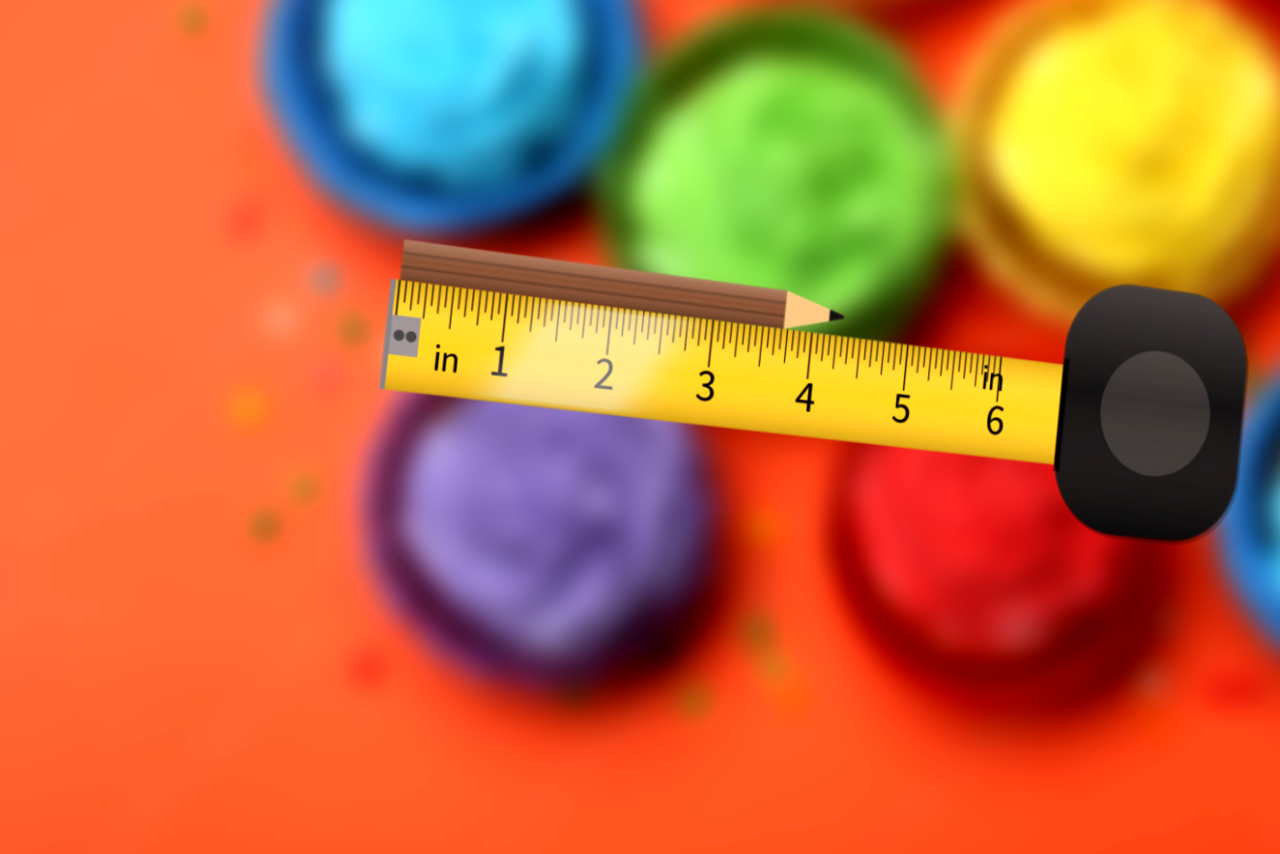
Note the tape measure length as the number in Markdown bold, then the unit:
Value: **4.3125** in
